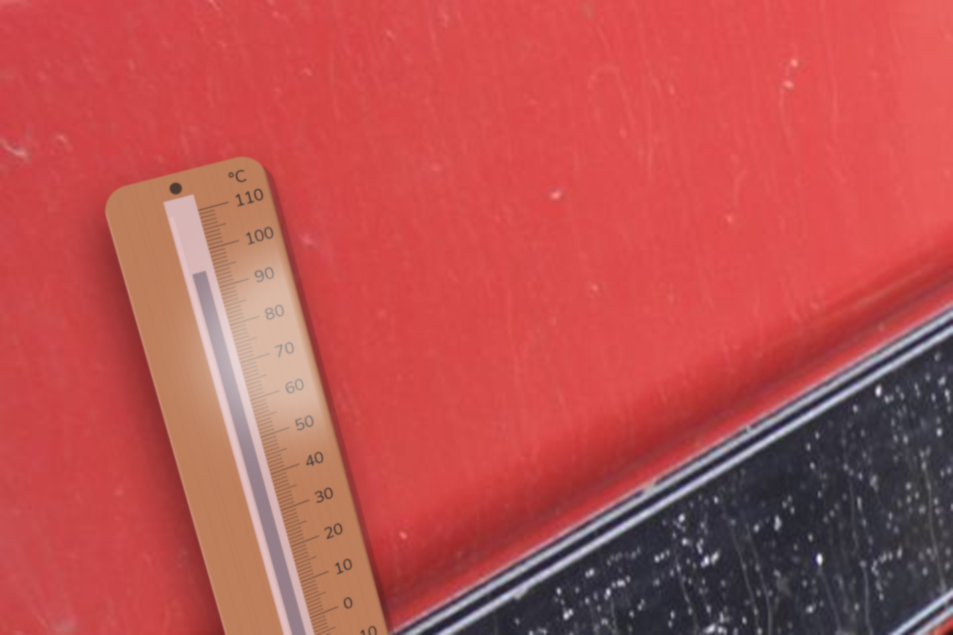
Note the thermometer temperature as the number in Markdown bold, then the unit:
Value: **95** °C
